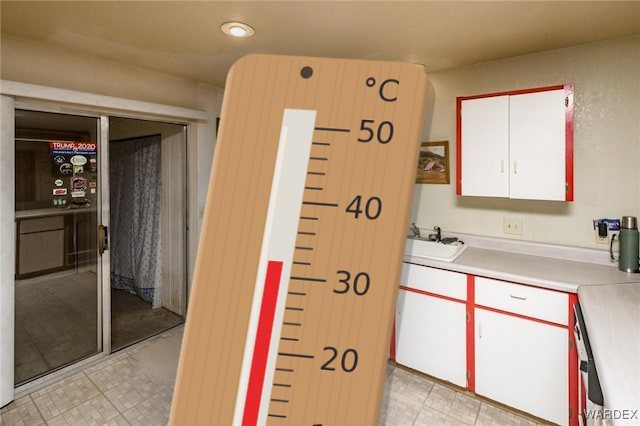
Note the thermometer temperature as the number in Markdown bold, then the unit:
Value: **32** °C
